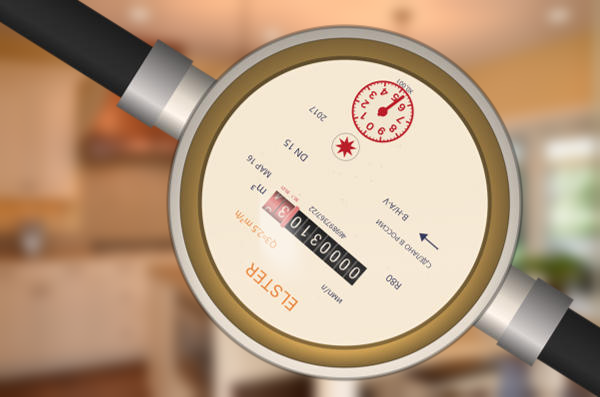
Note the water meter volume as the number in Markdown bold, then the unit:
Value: **310.335** m³
